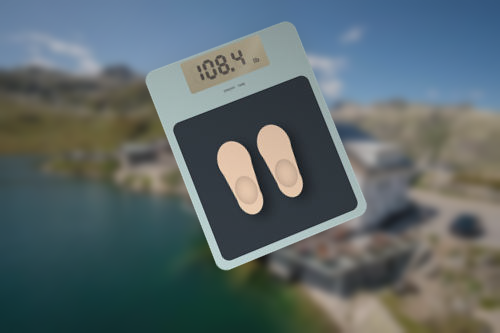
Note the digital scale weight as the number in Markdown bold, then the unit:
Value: **108.4** lb
